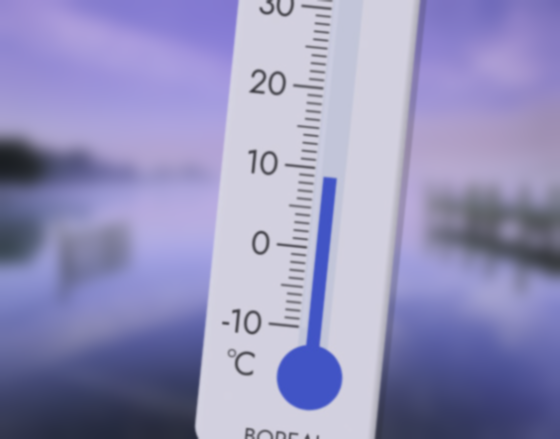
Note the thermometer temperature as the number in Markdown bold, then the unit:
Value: **9** °C
